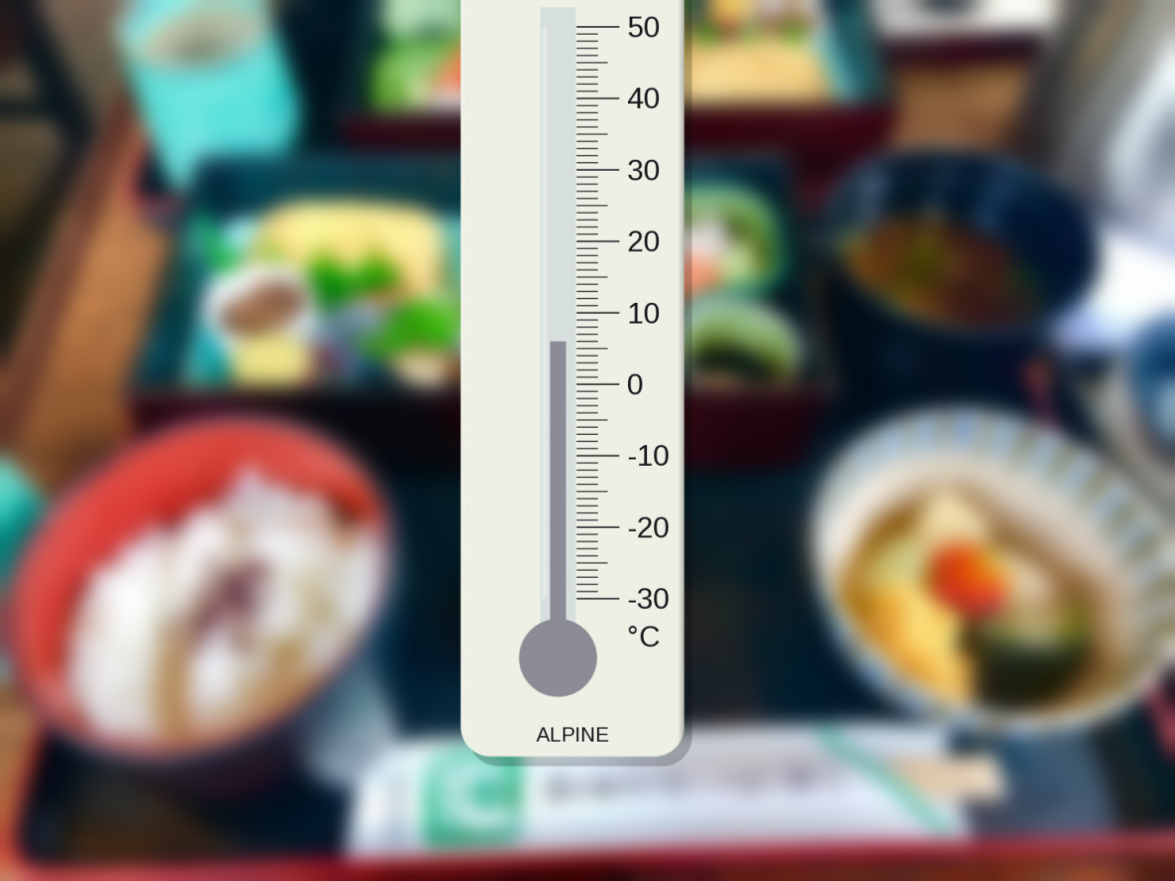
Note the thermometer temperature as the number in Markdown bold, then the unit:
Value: **6** °C
